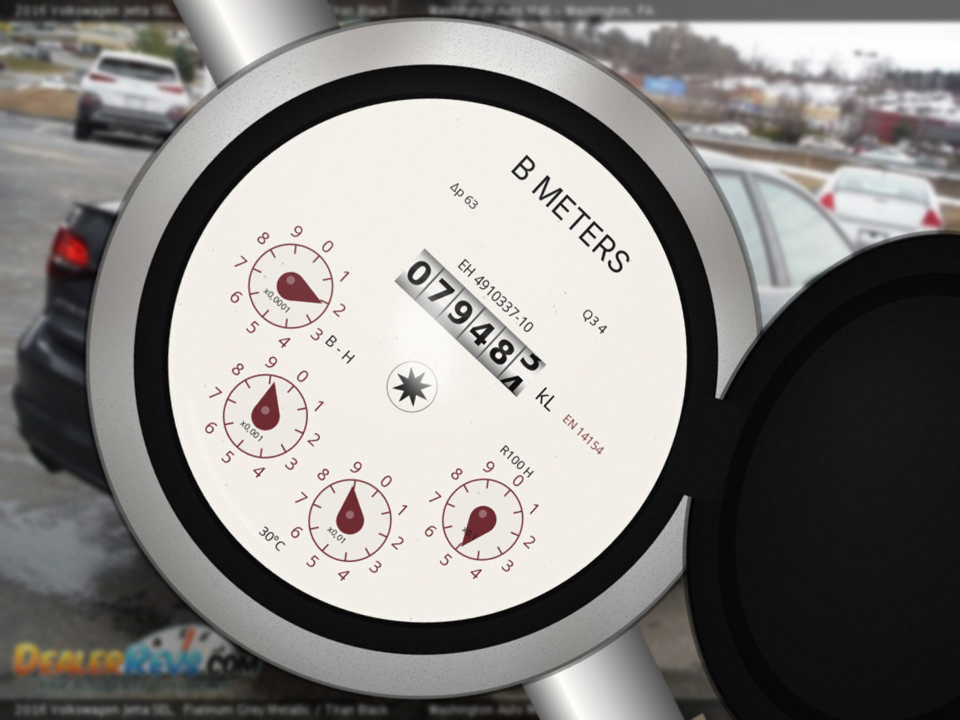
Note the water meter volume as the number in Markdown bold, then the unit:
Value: **79483.4892** kL
